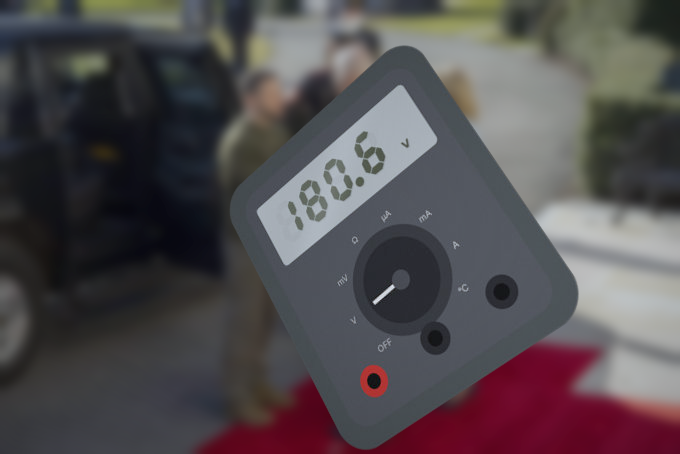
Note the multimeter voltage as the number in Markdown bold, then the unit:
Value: **180.6** V
